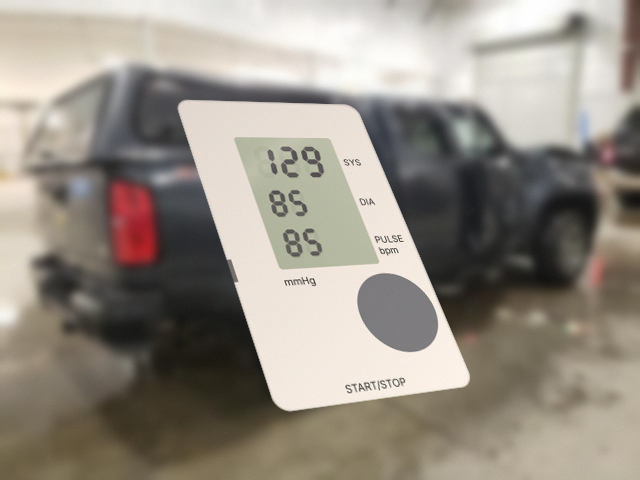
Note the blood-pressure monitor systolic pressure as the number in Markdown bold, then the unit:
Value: **129** mmHg
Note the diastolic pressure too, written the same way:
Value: **85** mmHg
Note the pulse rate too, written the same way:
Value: **85** bpm
